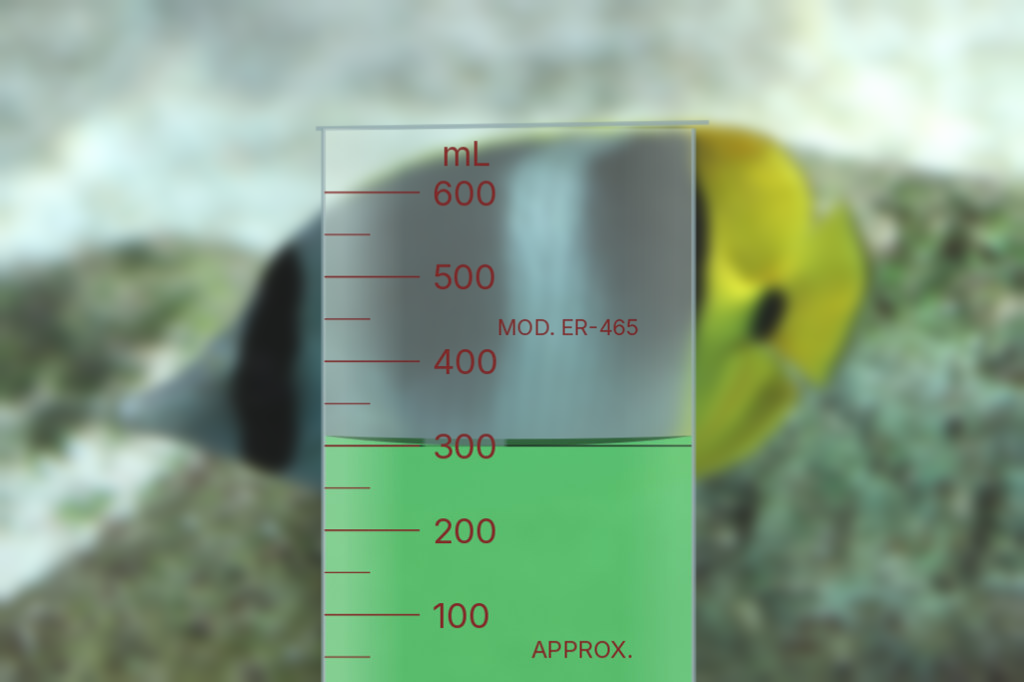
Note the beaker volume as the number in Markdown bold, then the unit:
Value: **300** mL
